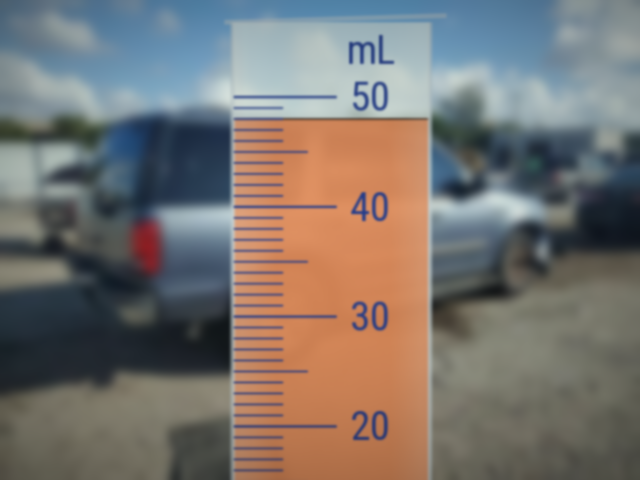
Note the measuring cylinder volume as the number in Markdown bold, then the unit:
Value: **48** mL
